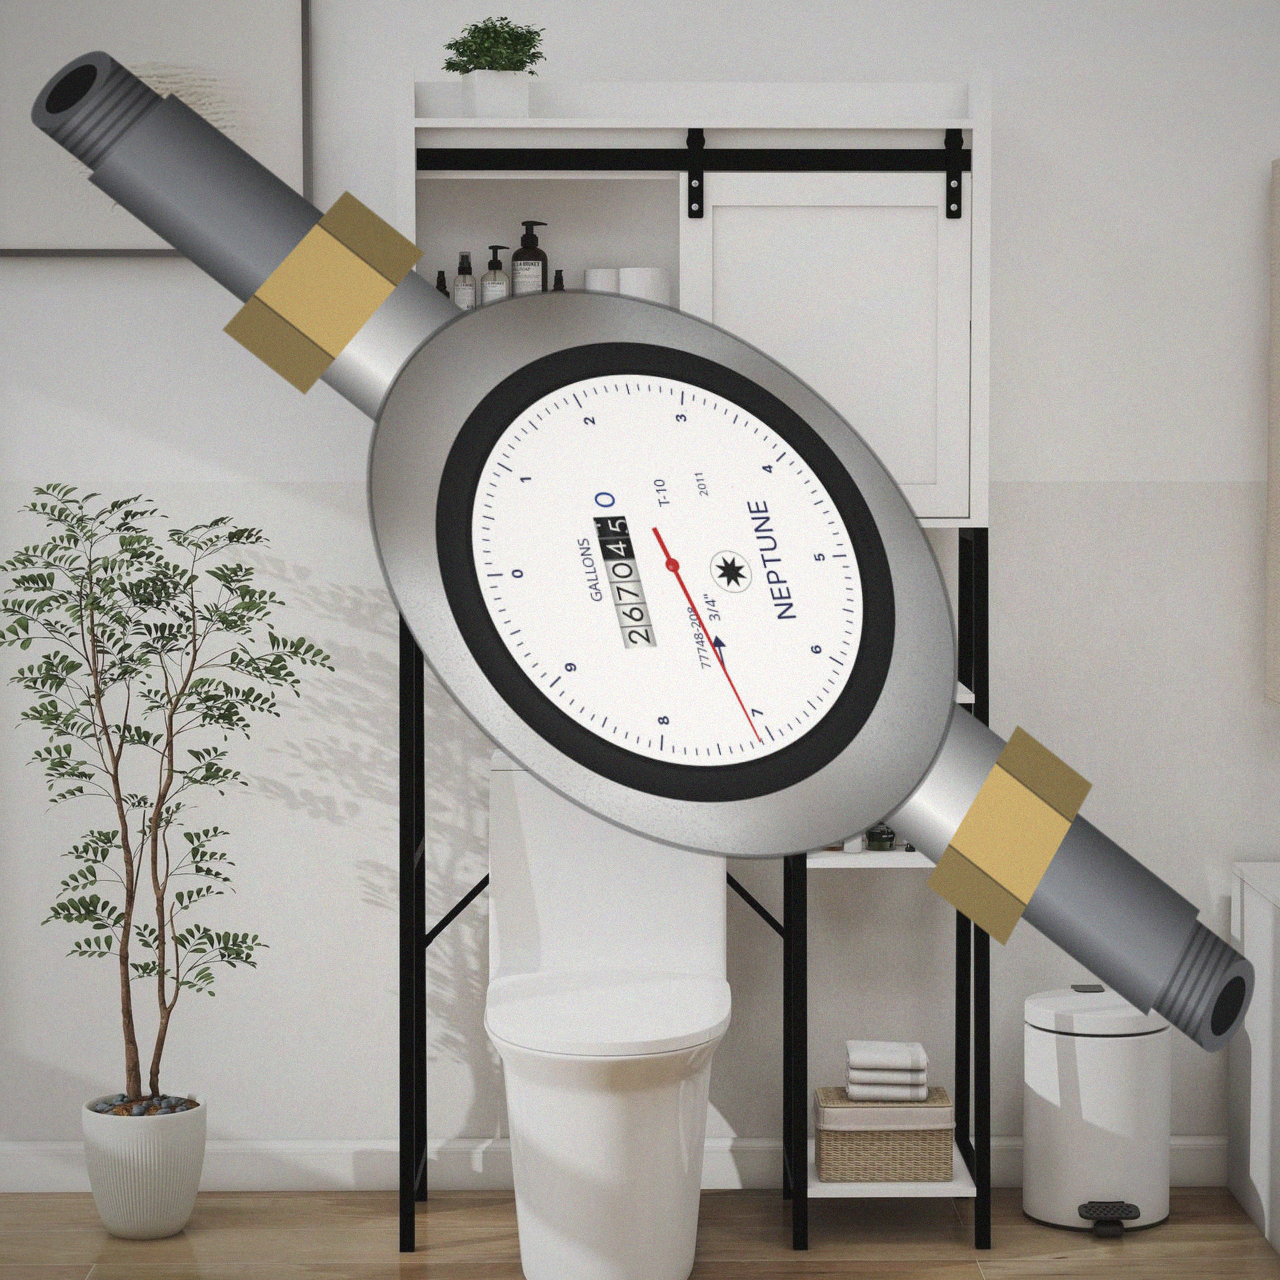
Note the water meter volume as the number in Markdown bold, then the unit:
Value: **2670447.1** gal
